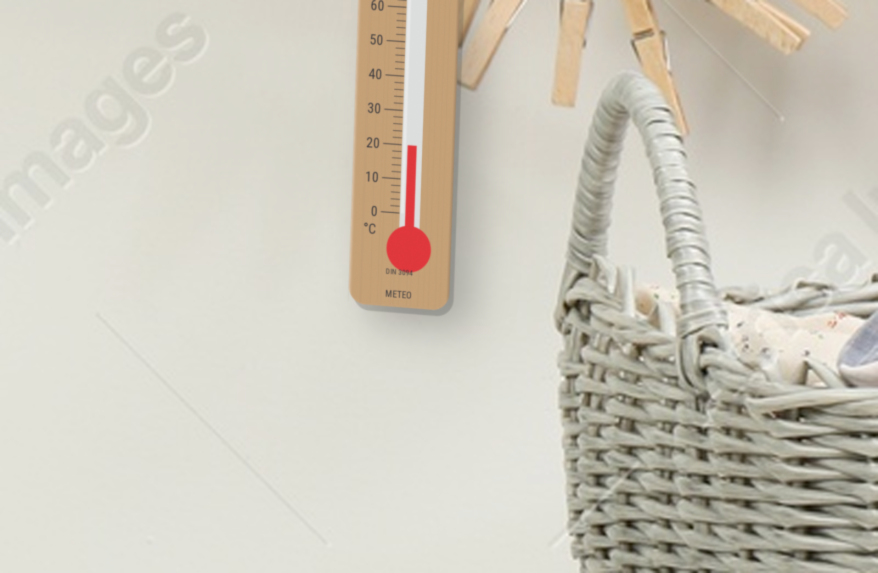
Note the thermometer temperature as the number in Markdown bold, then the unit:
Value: **20** °C
